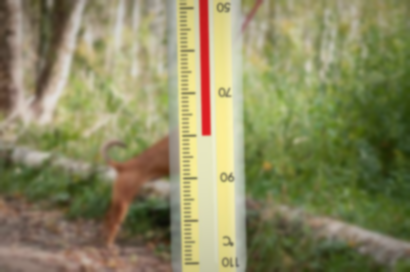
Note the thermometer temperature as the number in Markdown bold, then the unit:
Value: **80** °C
